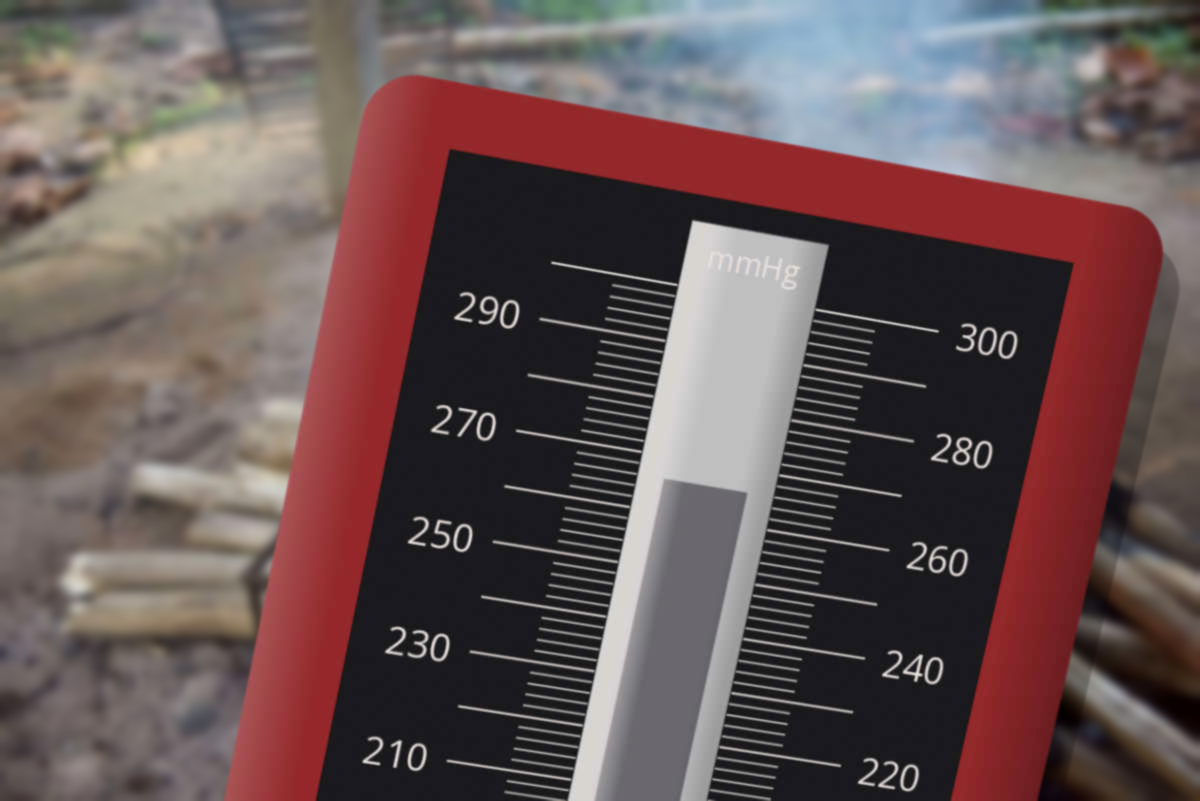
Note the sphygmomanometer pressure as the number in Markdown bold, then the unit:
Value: **266** mmHg
